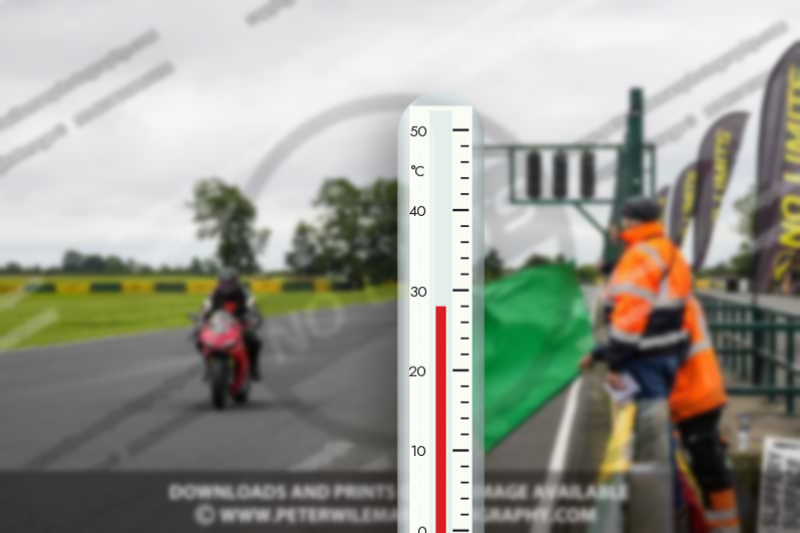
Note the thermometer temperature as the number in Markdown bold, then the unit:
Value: **28** °C
